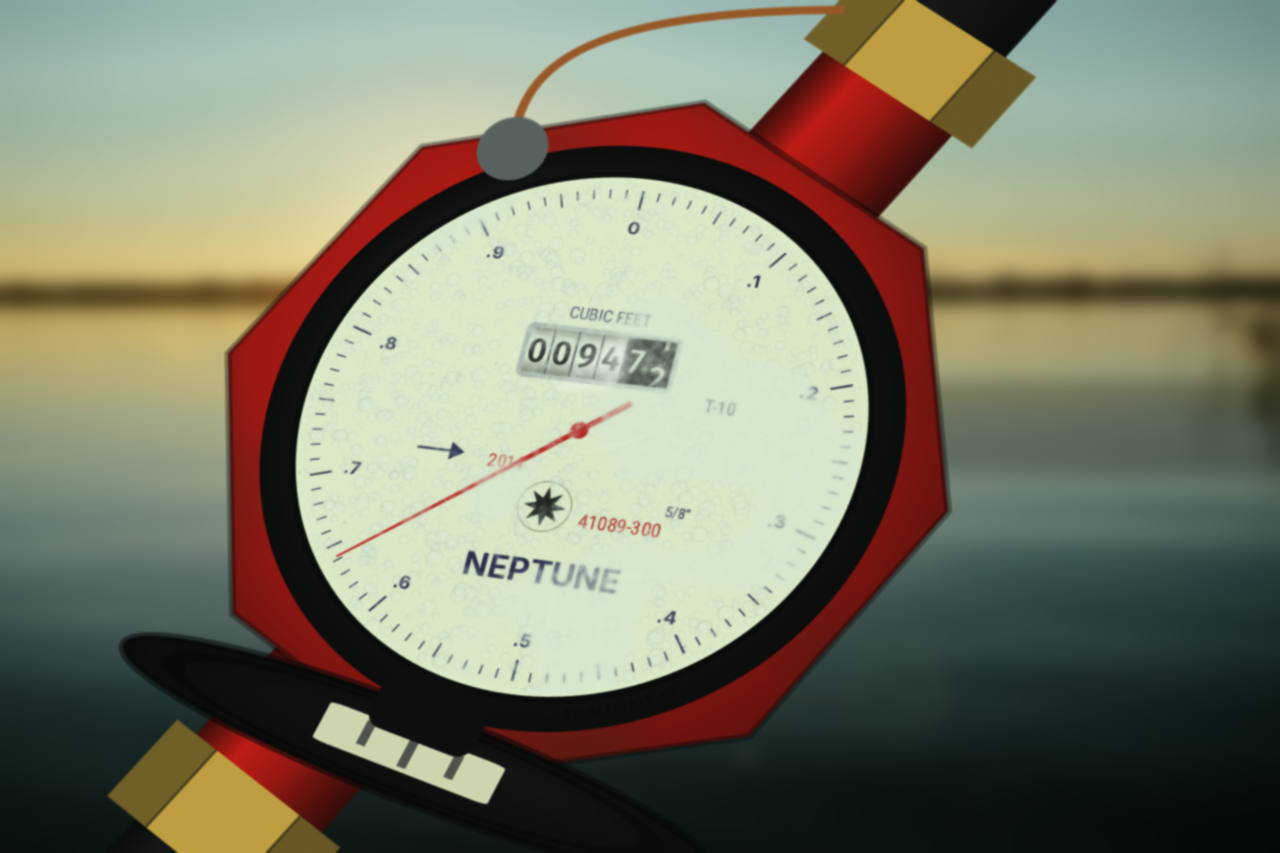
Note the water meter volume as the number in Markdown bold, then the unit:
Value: **9471.64** ft³
